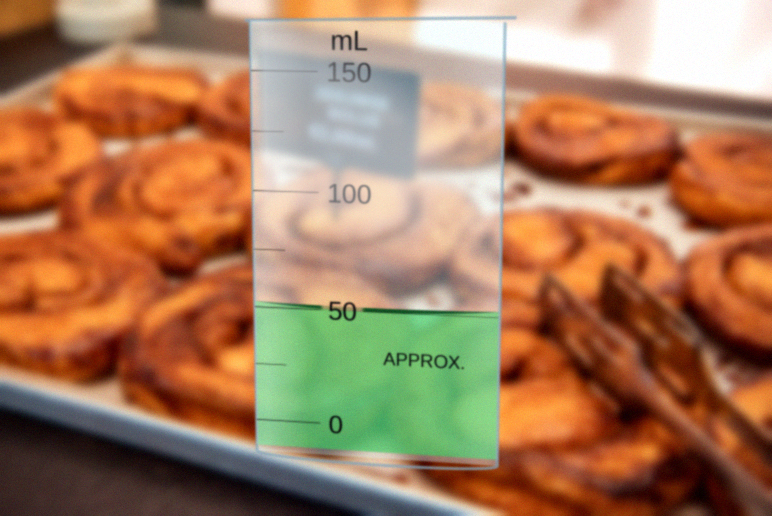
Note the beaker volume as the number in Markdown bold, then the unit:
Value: **50** mL
